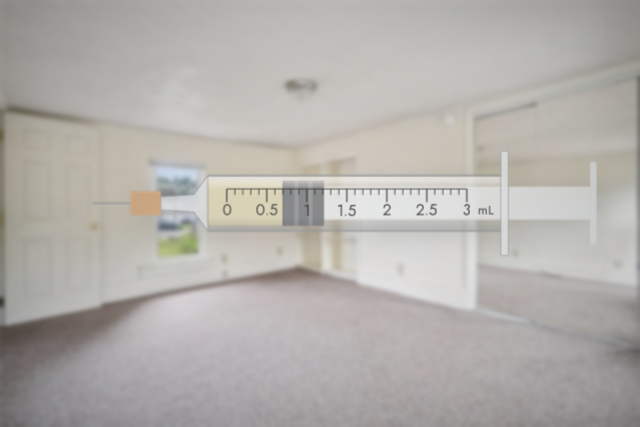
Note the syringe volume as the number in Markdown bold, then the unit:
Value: **0.7** mL
